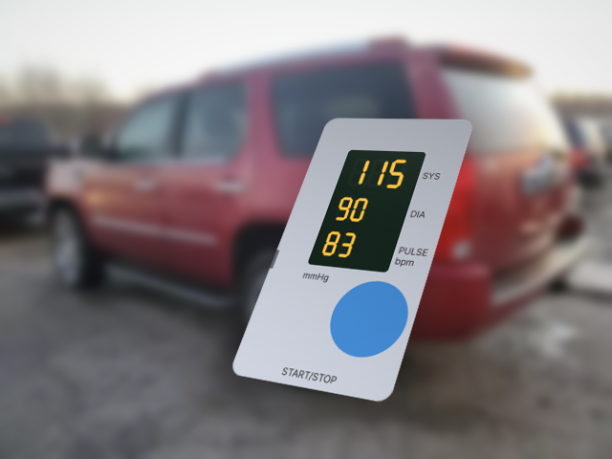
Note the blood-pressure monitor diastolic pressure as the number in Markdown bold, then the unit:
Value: **90** mmHg
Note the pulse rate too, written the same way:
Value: **83** bpm
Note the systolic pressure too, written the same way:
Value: **115** mmHg
